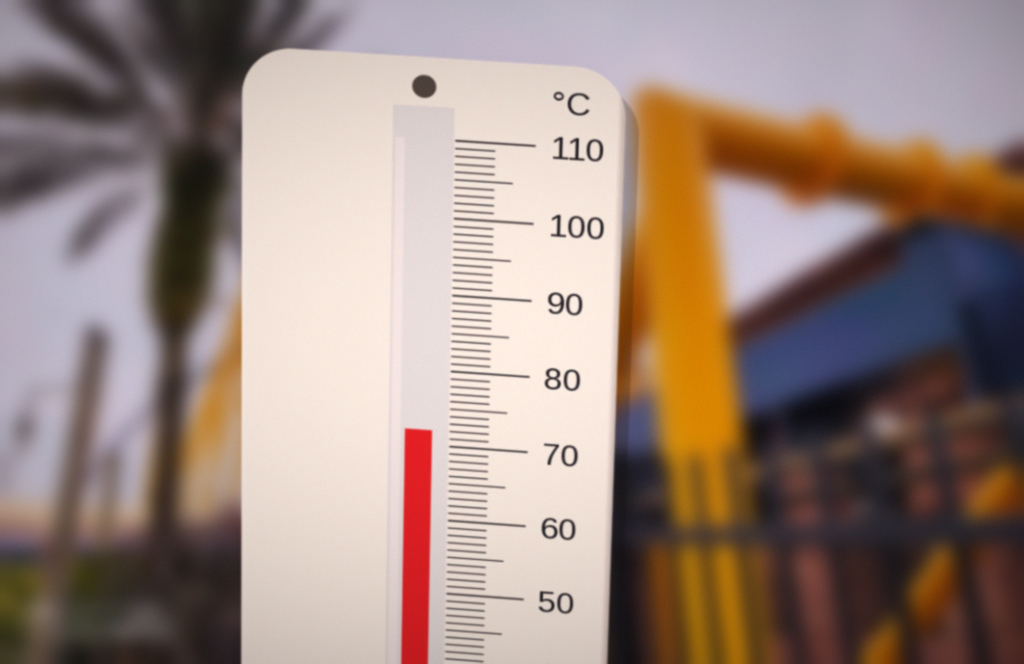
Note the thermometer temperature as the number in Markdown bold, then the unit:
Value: **72** °C
